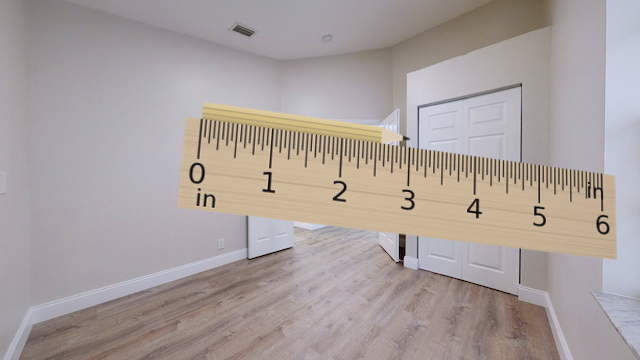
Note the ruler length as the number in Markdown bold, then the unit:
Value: **3** in
